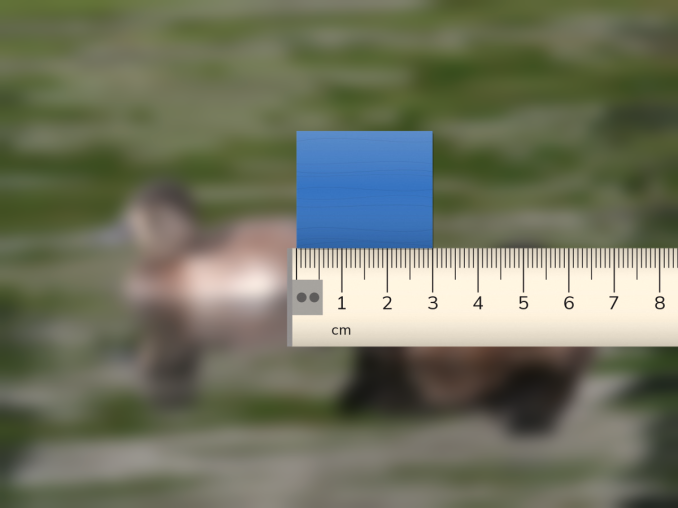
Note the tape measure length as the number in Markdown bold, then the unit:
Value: **3** cm
